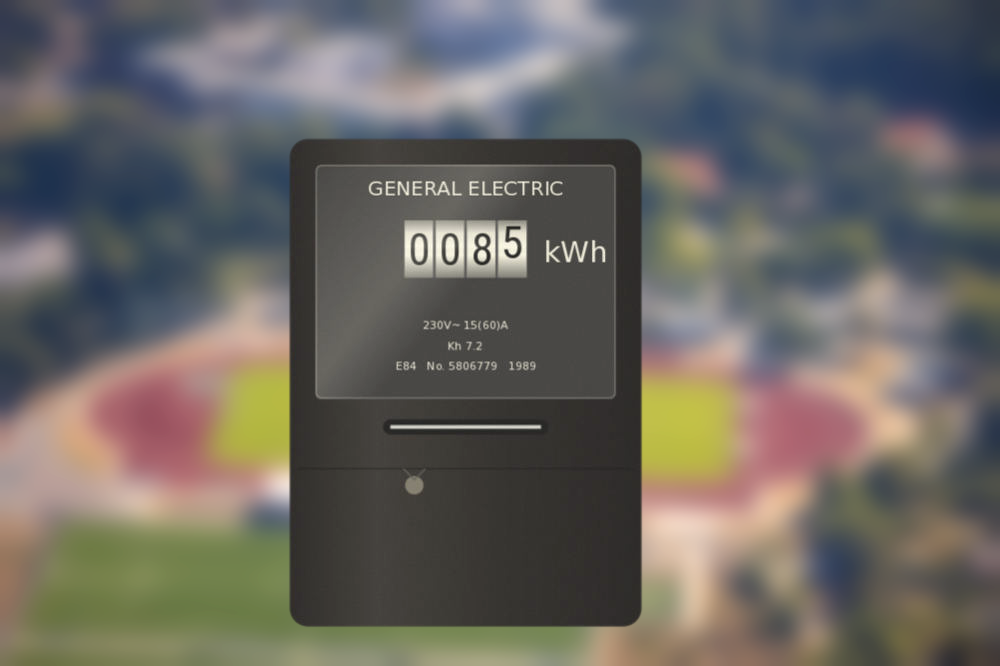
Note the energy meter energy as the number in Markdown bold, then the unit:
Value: **85** kWh
